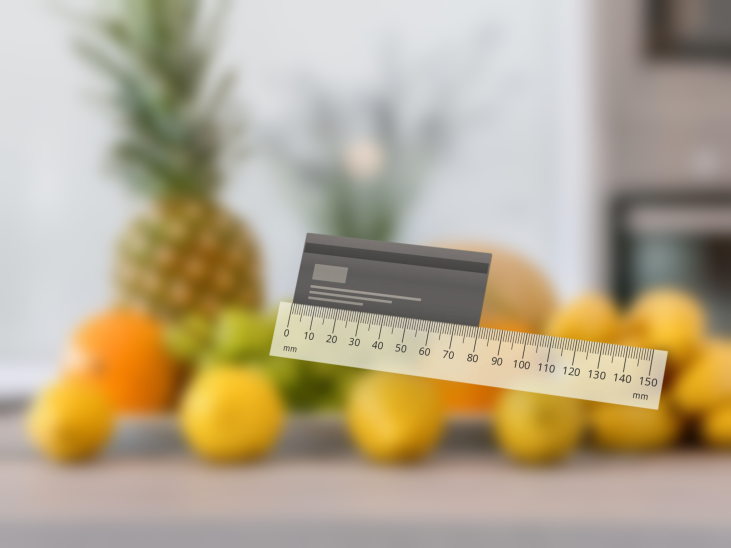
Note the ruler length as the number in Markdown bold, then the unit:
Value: **80** mm
